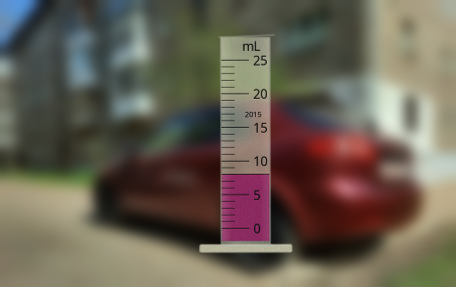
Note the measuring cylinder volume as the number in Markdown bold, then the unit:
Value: **8** mL
